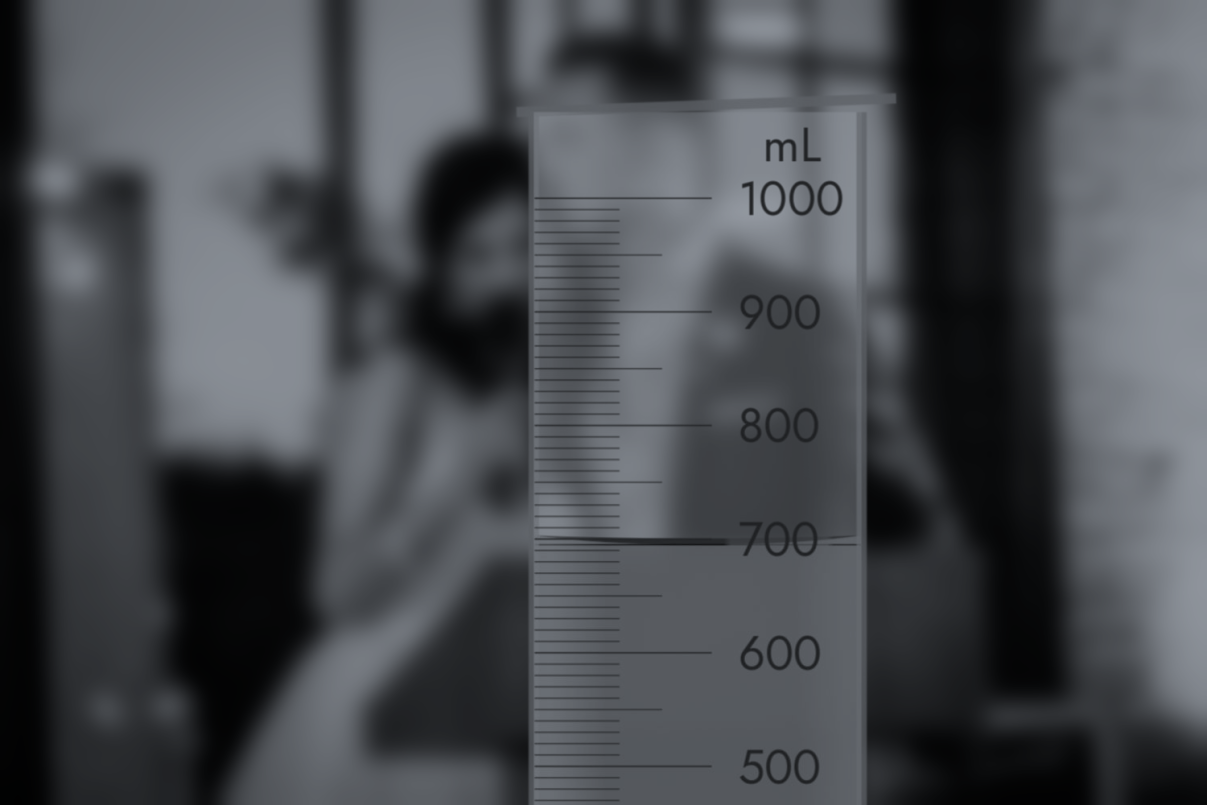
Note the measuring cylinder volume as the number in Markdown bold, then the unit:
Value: **695** mL
